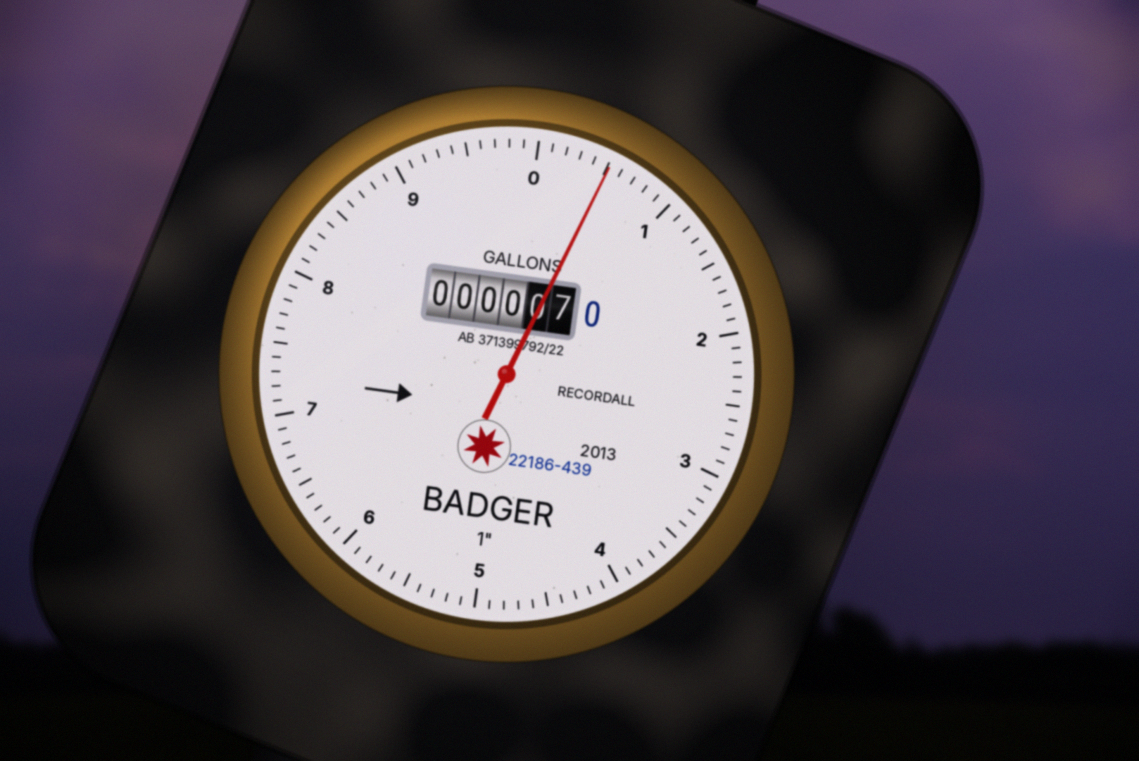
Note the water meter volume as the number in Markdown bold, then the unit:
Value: **70.5** gal
